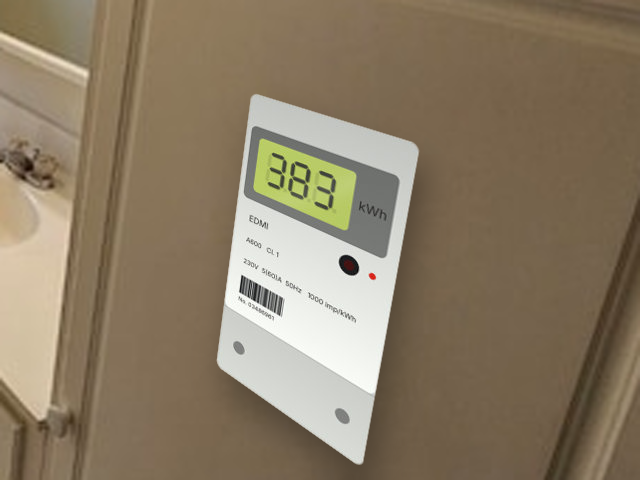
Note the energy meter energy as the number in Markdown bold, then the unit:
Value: **383** kWh
